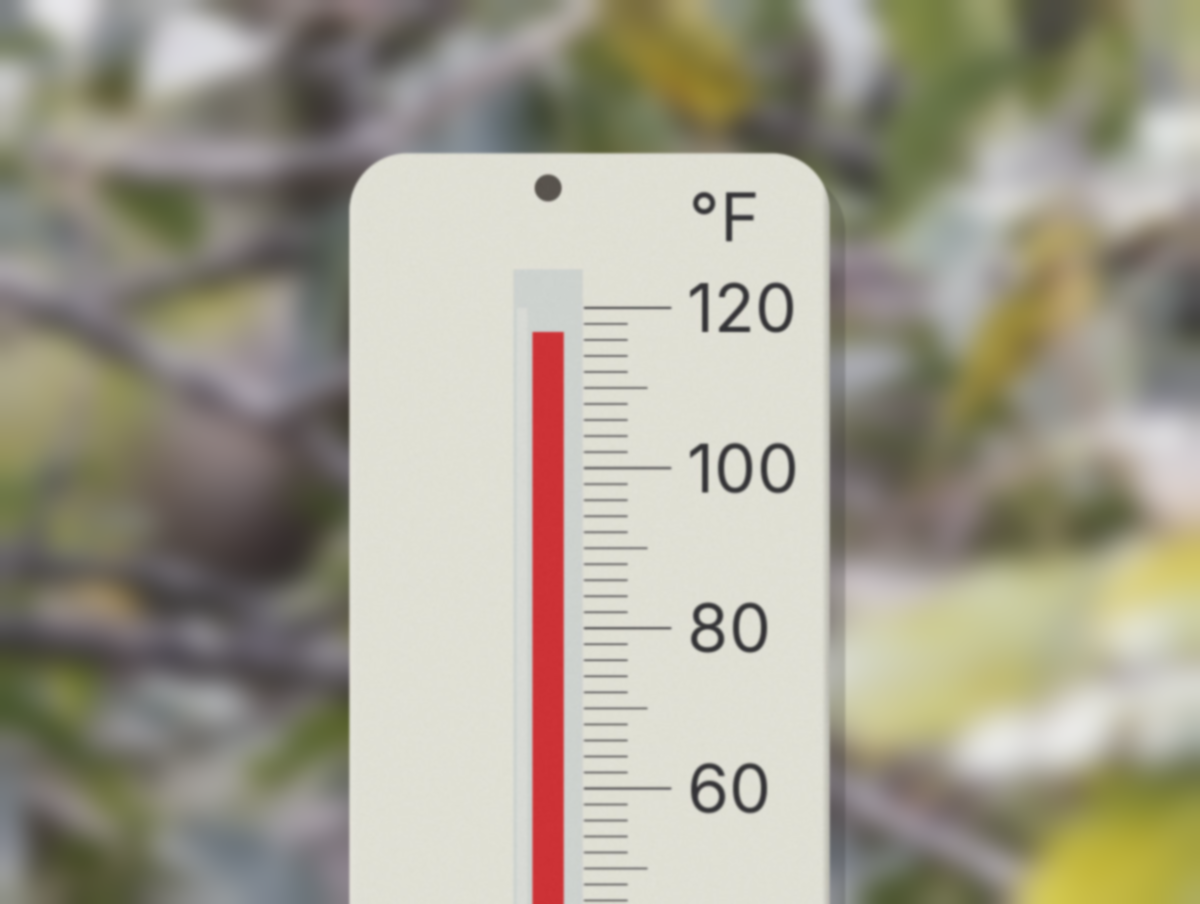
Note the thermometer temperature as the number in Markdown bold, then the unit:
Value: **117** °F
